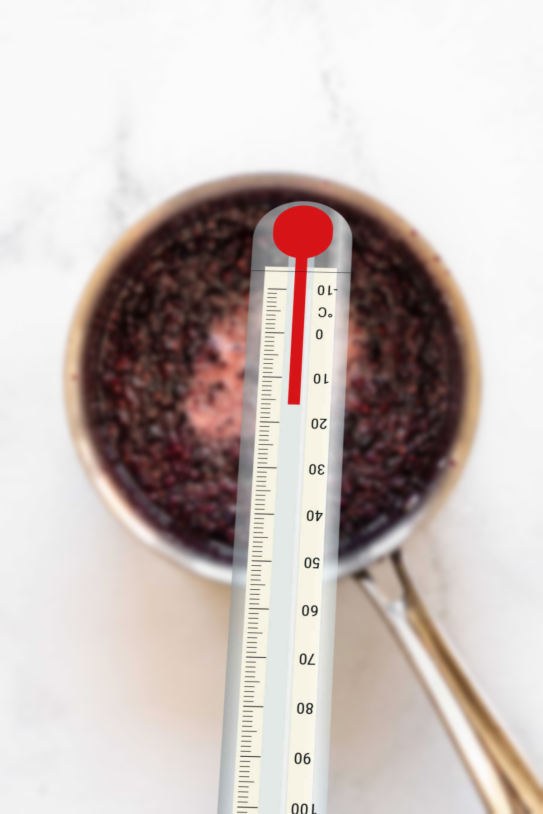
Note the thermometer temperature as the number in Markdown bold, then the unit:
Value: **16** °C
